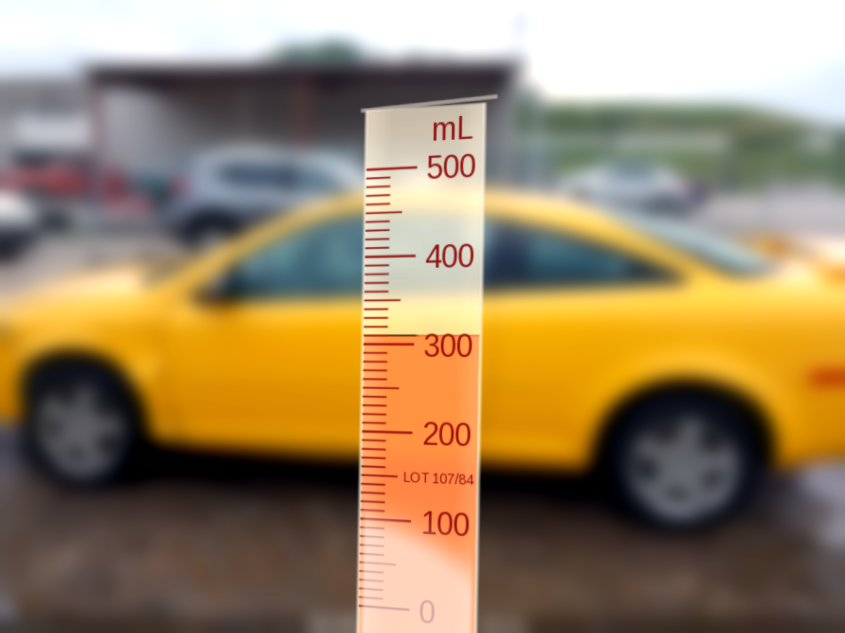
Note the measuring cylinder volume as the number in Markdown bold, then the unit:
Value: **310** mL
